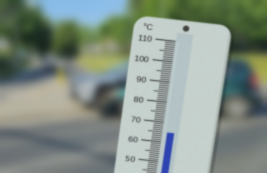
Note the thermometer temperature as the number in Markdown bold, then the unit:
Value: **65** °C
